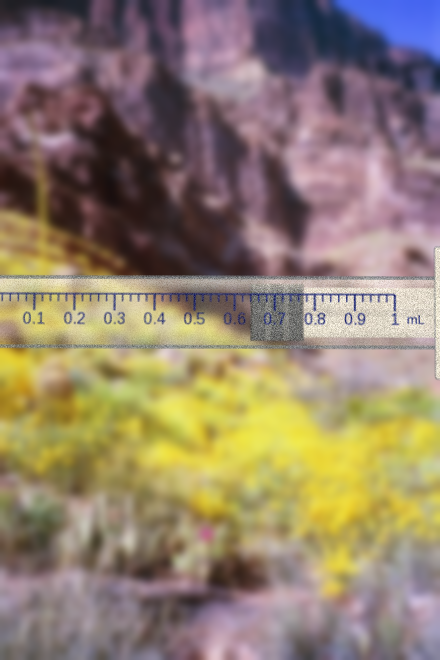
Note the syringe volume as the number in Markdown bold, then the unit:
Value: **0.64** mL
